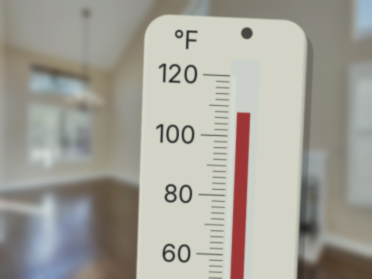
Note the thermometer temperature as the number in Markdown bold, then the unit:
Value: **108** °F
